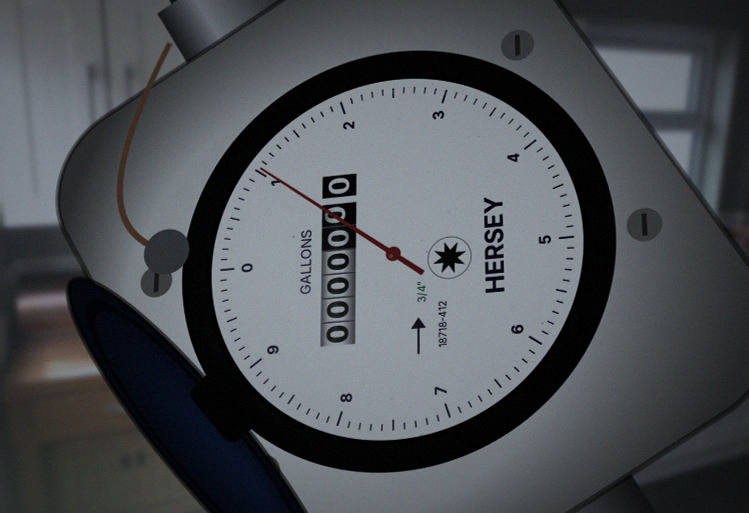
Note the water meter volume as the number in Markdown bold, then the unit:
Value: **1.0** gal
